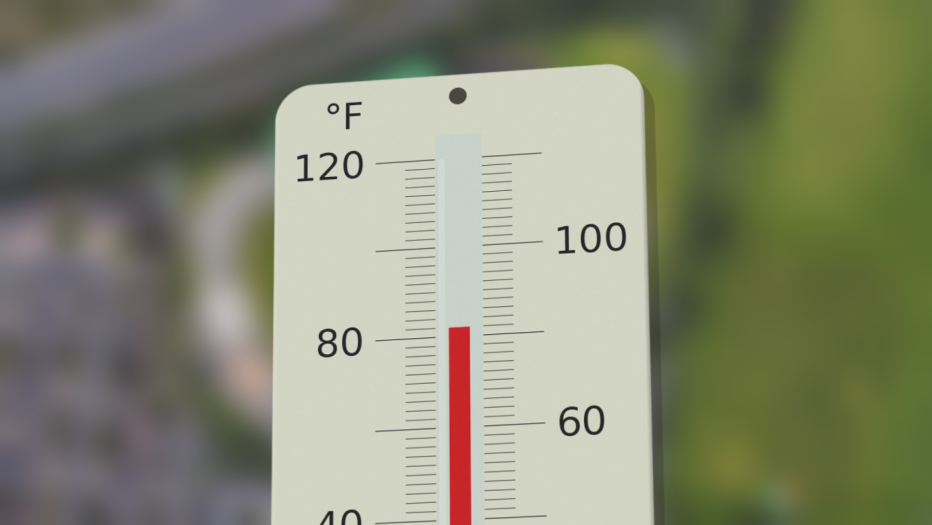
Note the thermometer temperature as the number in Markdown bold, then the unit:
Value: **82** °F
